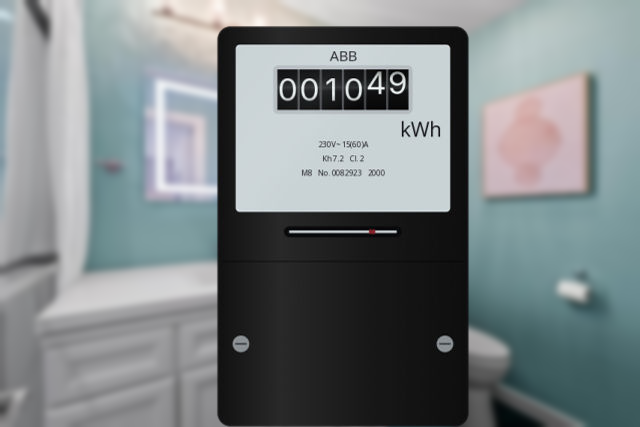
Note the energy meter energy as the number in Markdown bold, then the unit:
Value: **1049** kWh
